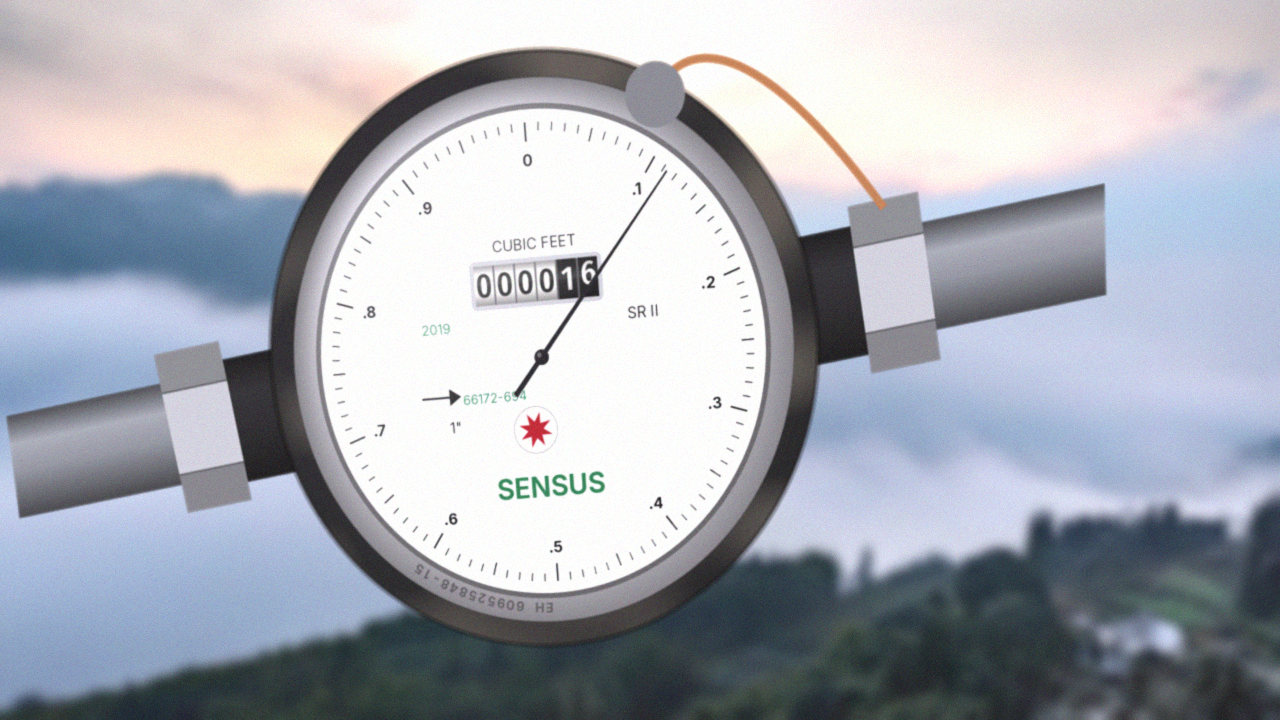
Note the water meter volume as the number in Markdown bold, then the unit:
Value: **16.11** ft³
